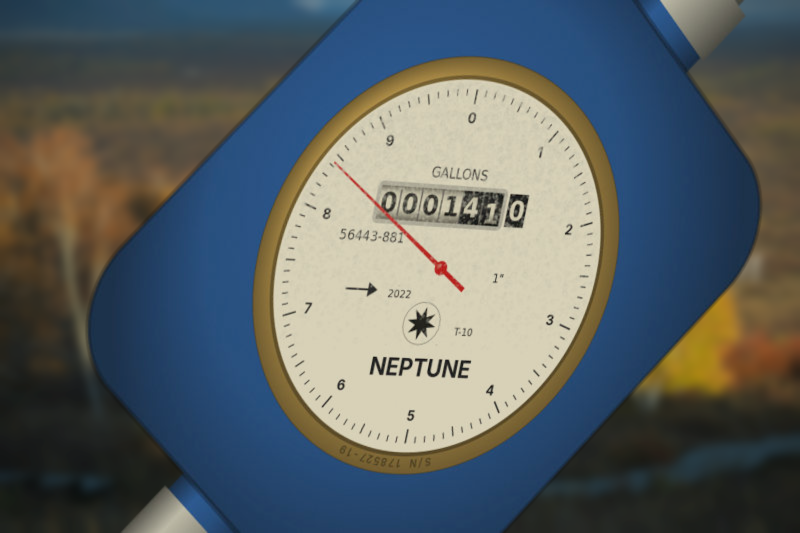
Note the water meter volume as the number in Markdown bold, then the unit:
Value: **1408.4** gal
